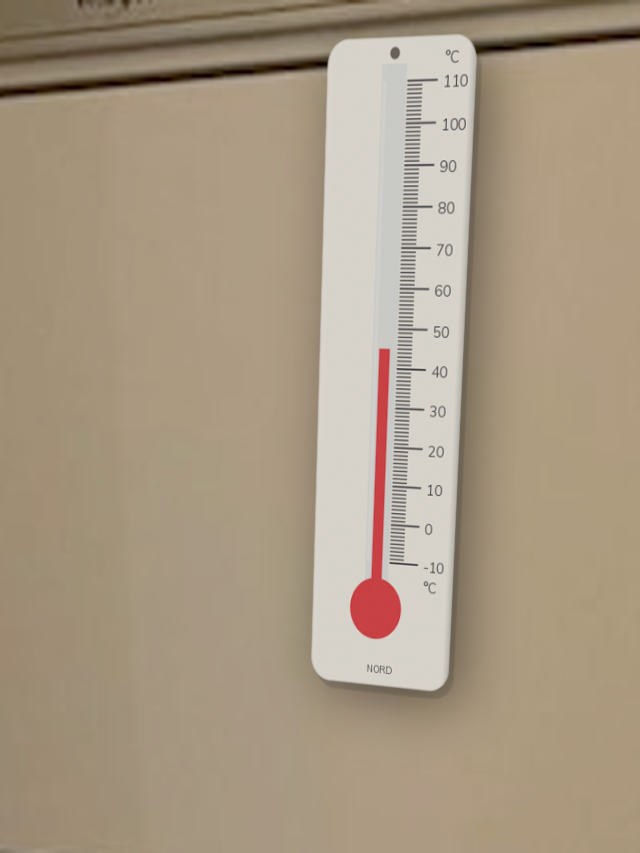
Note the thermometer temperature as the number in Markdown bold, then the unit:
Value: **45** °C
